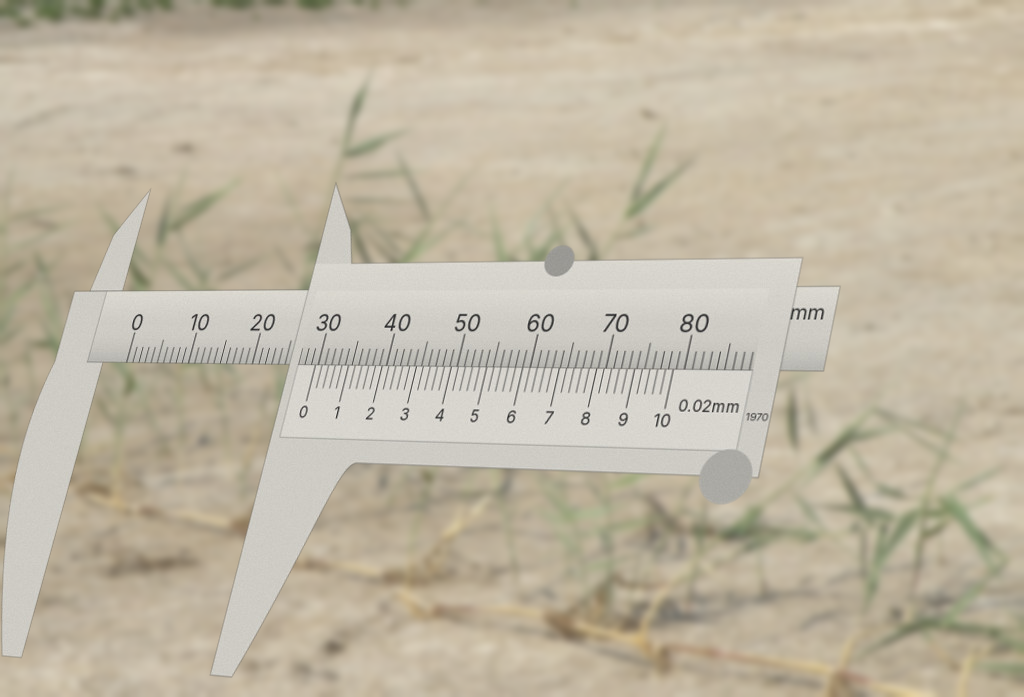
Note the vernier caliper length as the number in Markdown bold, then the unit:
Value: **29.6** mm
